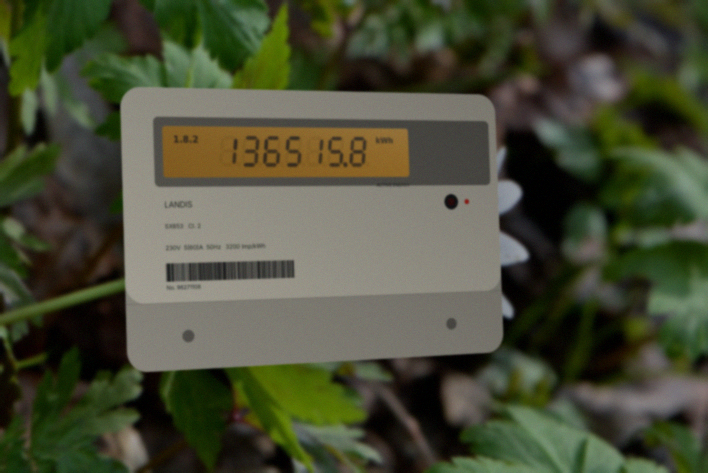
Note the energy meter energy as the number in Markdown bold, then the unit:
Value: **136515.8** kWh
